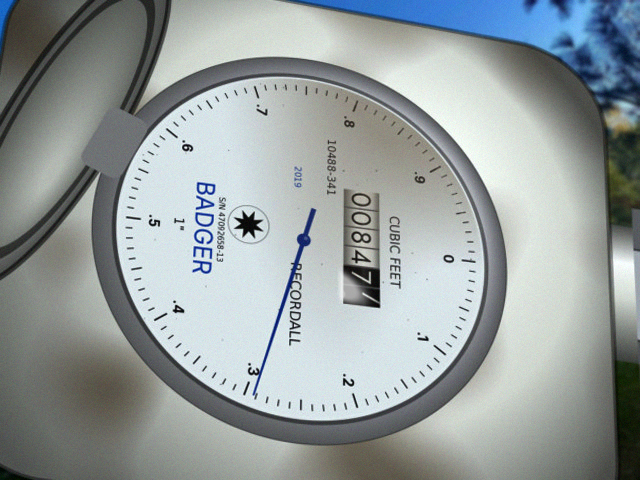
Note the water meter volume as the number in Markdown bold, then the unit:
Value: **8477.29** ft³
